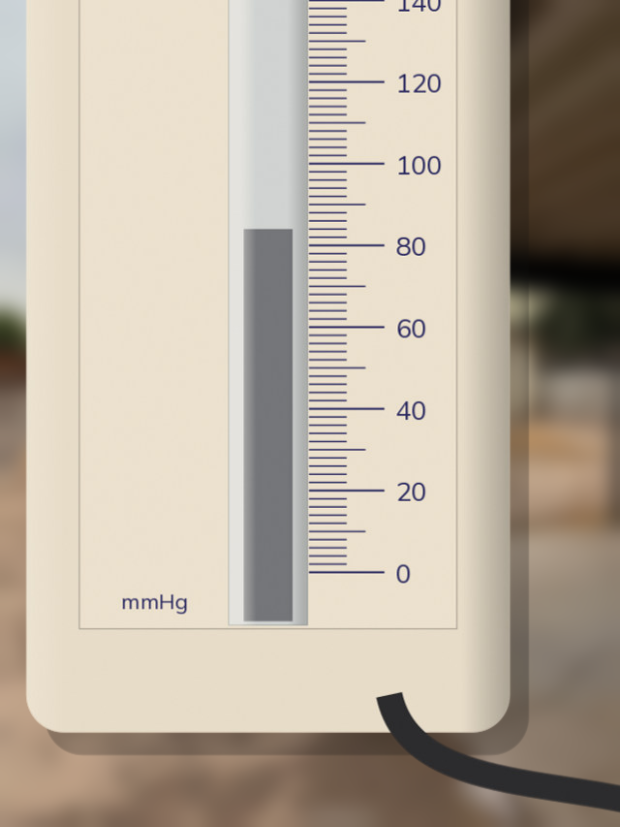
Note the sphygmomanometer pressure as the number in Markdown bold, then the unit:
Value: **84** mmHg
